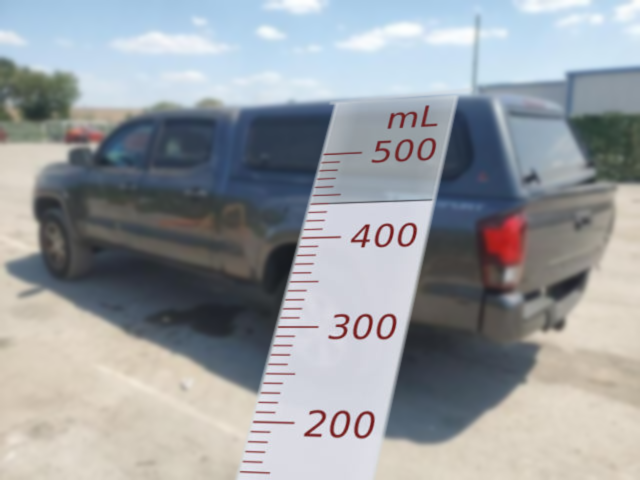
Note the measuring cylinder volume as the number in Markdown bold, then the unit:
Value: **440** mL
